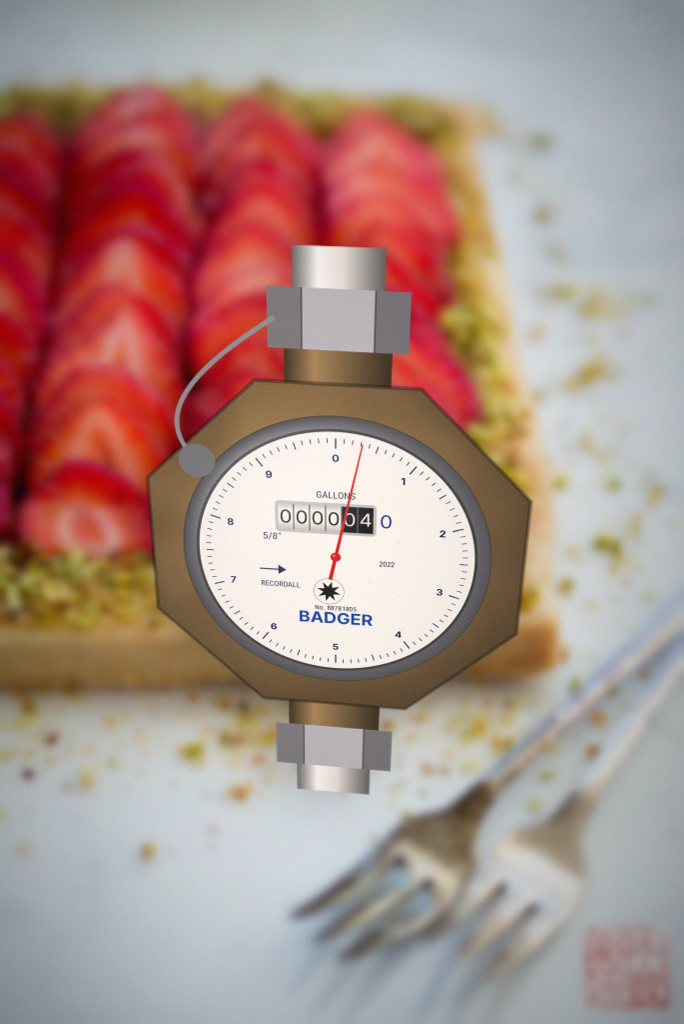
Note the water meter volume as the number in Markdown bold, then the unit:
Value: **40.3** gal
